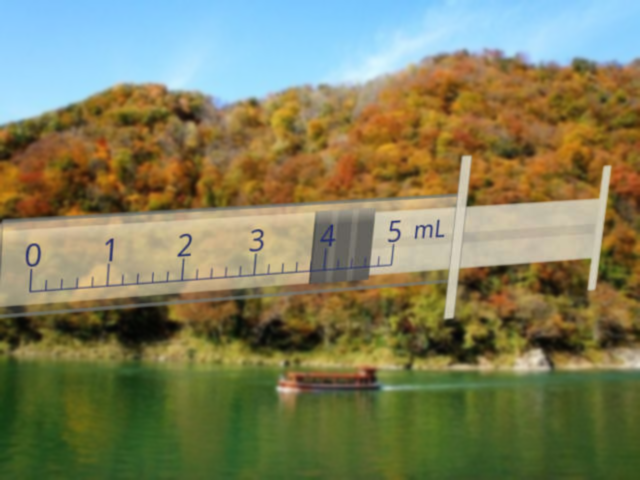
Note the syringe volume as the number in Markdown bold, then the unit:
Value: **3.8** mL
